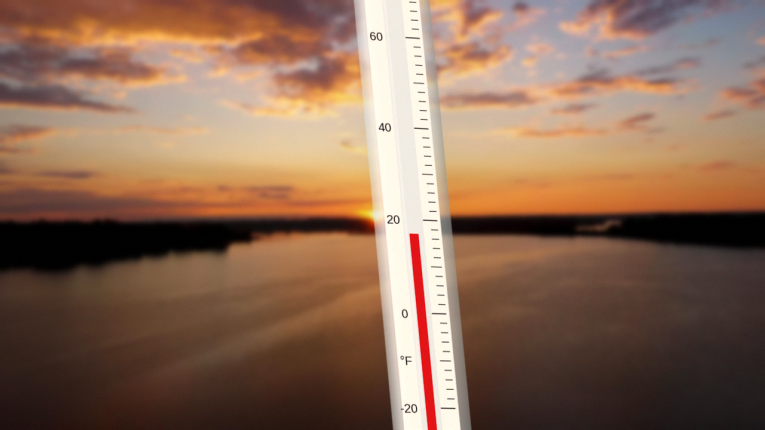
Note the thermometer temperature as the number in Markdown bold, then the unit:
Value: **17** °F
